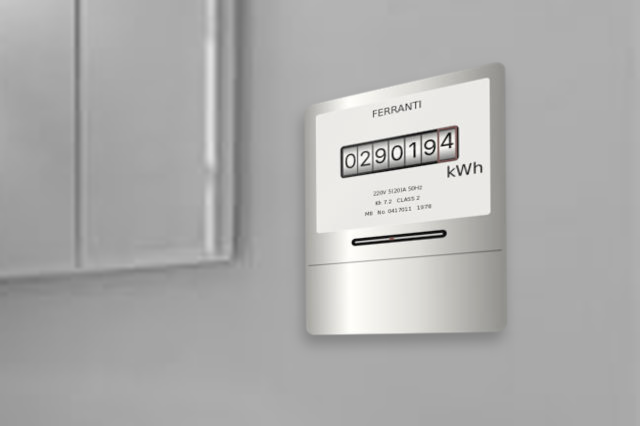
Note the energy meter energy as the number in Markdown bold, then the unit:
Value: **29019.4** kWh
